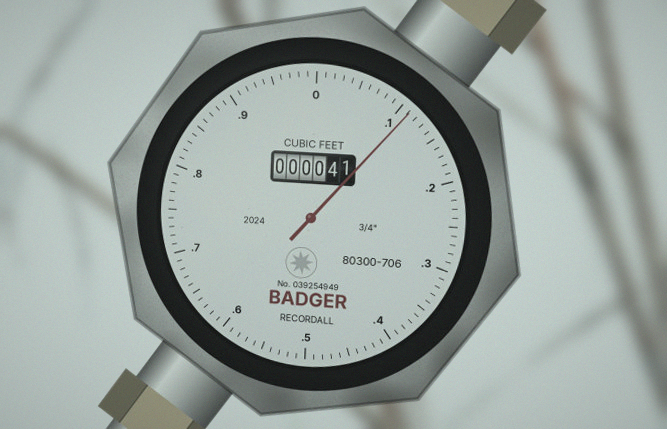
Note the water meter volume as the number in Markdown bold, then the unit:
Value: **41.11** ft³
